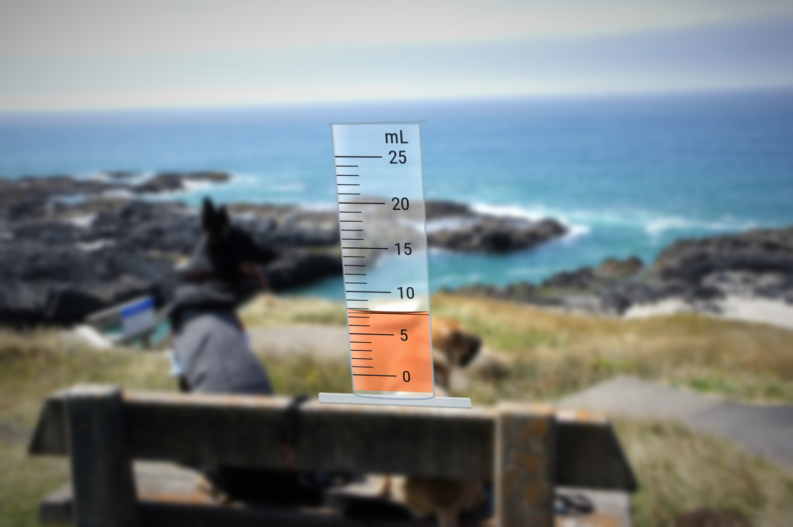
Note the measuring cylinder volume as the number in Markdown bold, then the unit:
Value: **7.5** mL
